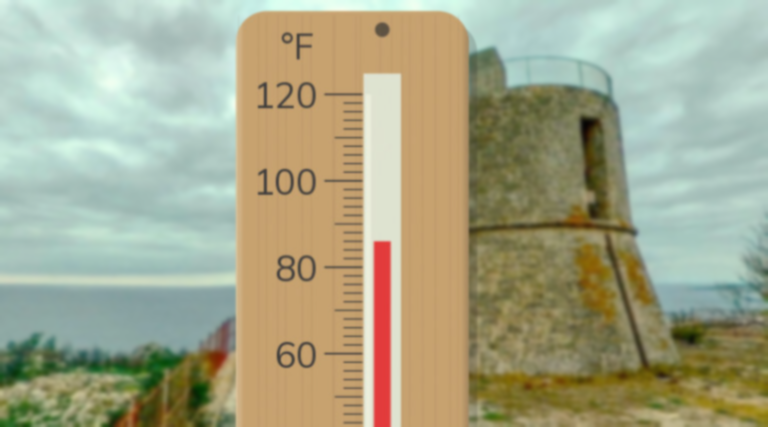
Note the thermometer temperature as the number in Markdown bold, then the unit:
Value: **86** °F
